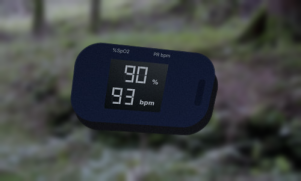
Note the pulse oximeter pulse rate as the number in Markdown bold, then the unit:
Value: **93** bpm
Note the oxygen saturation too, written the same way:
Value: **90** %
